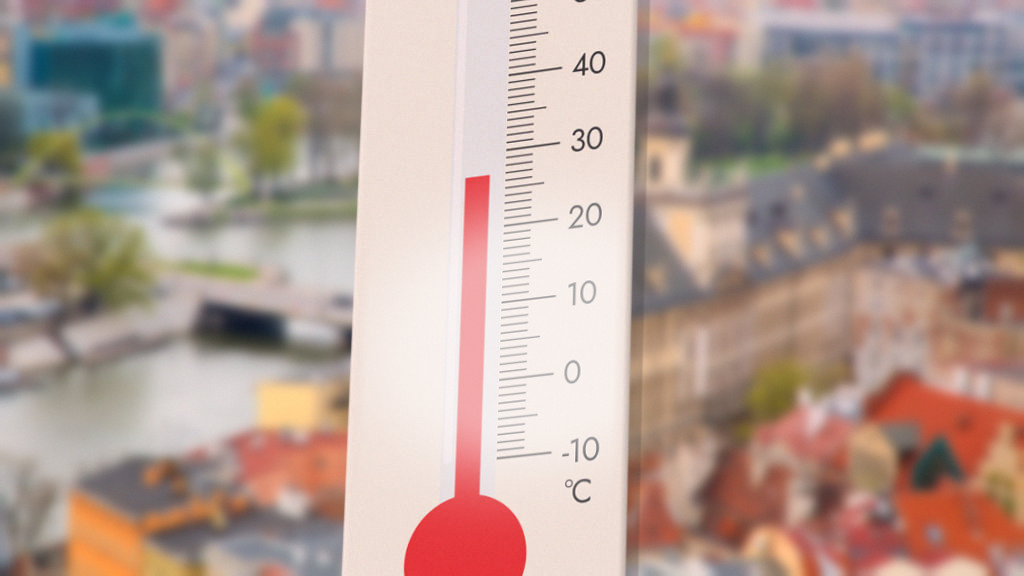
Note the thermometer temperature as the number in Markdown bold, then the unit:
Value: **27** °C
